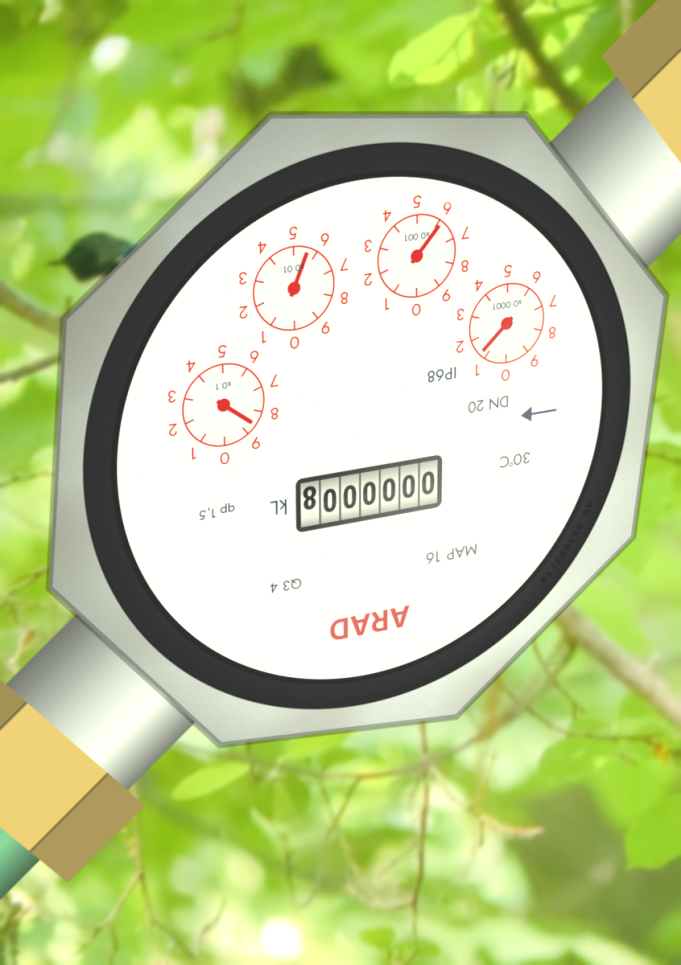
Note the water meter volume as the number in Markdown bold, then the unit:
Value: **7.8561** kL
